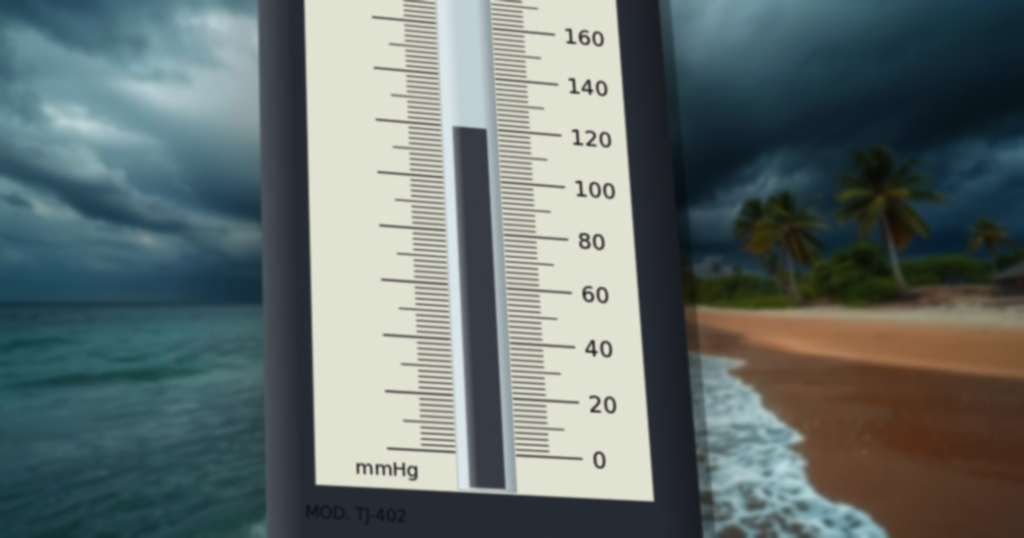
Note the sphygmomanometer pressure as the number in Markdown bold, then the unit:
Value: **120** mmHg
